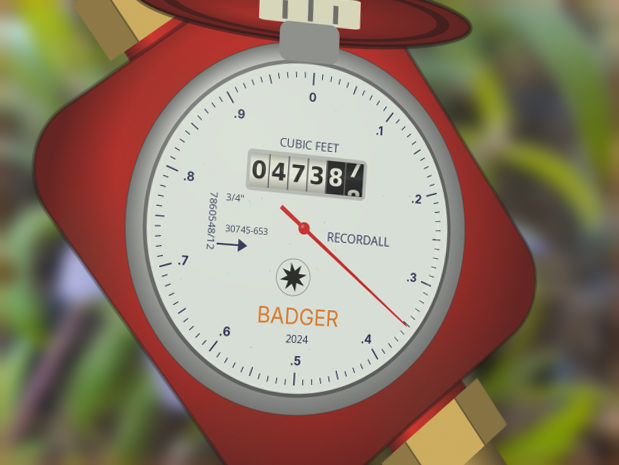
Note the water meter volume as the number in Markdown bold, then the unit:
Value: **47387.35** ft³
